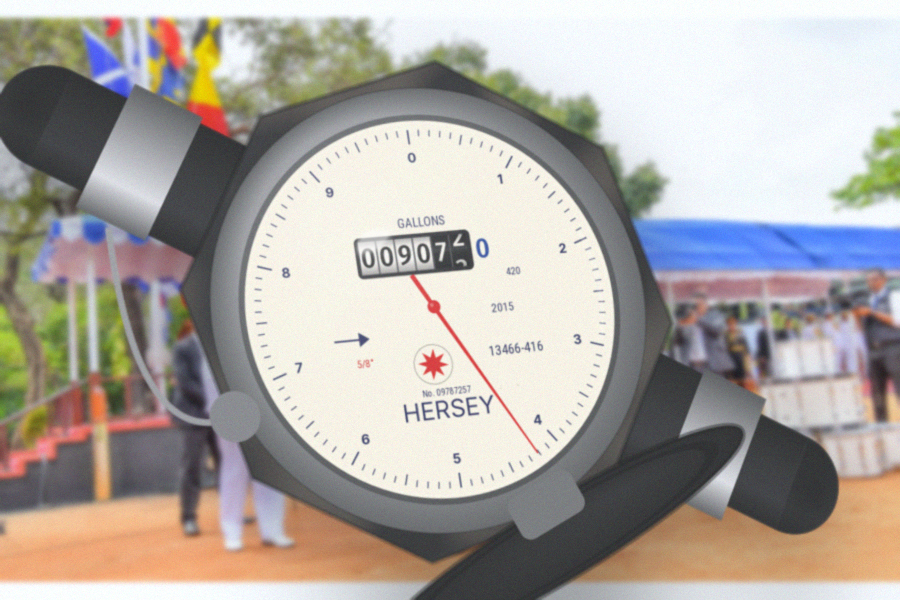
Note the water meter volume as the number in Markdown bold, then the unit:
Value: **90724.2** gal
